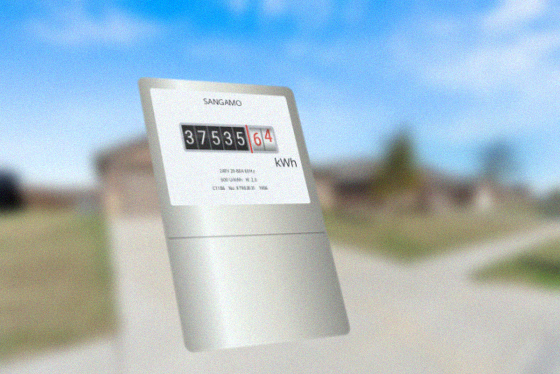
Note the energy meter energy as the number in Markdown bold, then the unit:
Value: **37535.64** kWh
